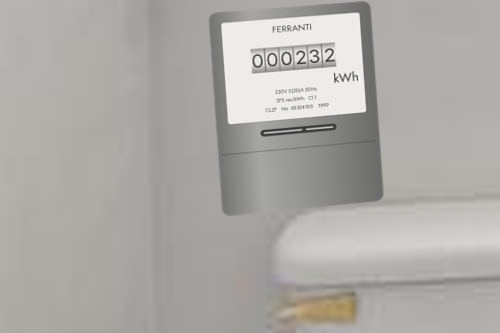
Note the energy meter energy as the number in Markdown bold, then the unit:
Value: **232** kWh
